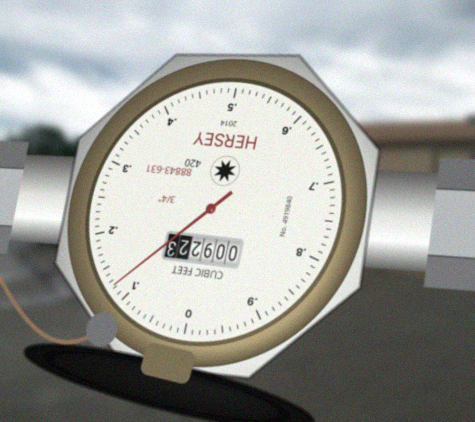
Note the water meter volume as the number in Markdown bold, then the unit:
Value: **9223.12** ft³
